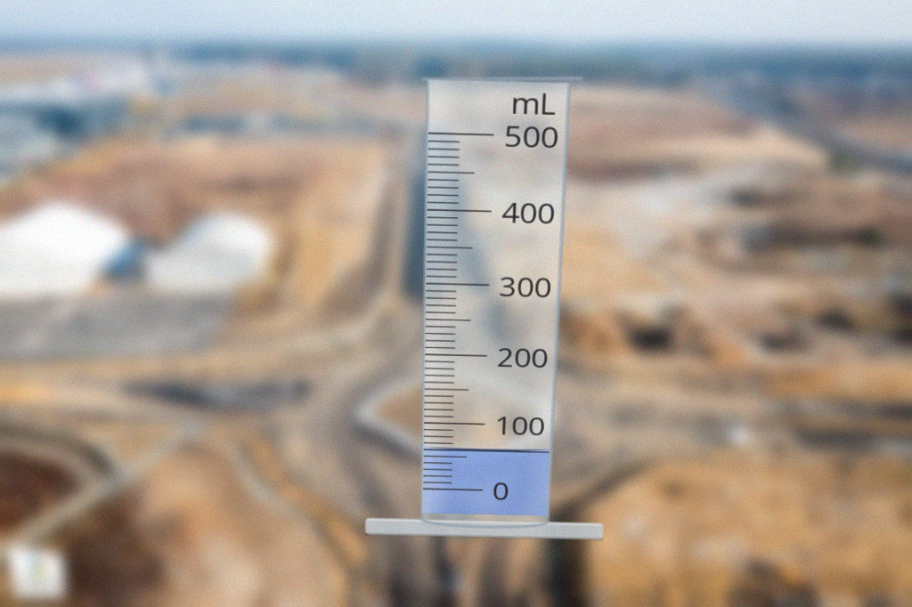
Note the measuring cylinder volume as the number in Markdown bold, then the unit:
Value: **60** mL
